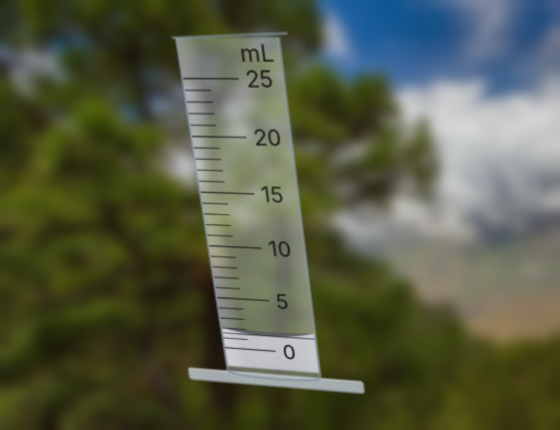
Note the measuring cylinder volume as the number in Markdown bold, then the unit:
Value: **1.5** mL
